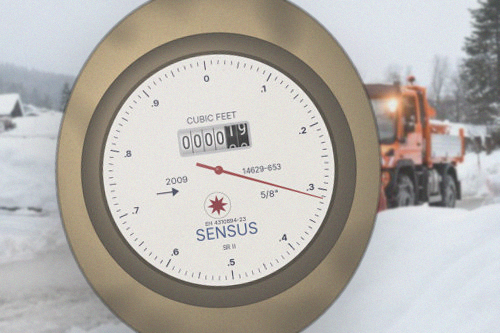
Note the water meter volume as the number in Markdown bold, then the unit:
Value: **19.31** ft³
